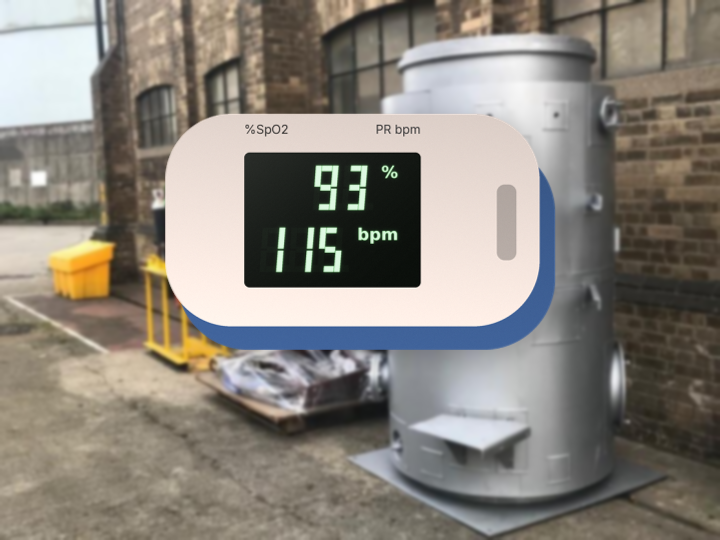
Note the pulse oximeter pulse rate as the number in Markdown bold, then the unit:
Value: **115** bpm
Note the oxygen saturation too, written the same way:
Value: **93** %
